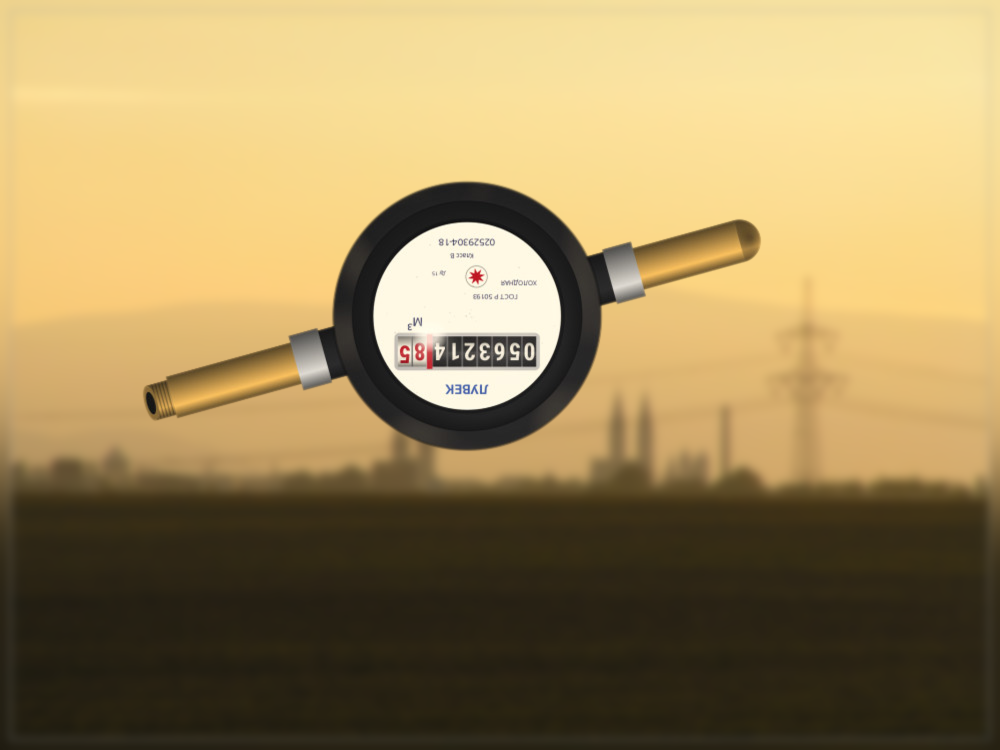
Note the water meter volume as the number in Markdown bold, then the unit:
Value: **563214.85** m³
